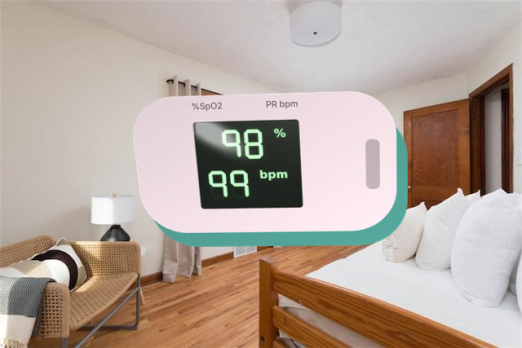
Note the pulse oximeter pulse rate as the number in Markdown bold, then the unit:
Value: **99** bpm
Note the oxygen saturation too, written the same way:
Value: **98** %
